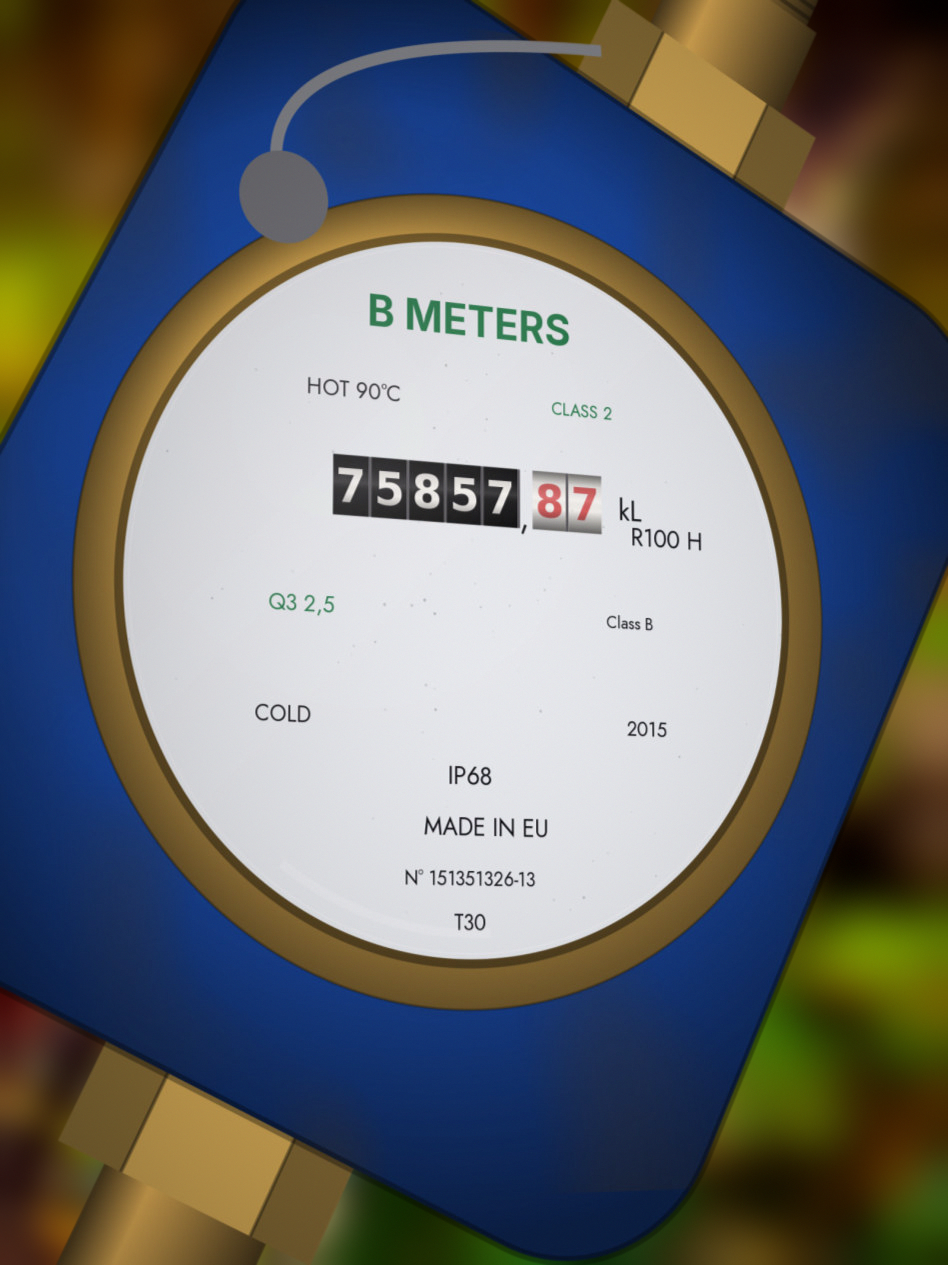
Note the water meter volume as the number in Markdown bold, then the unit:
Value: **75857.87** kL
